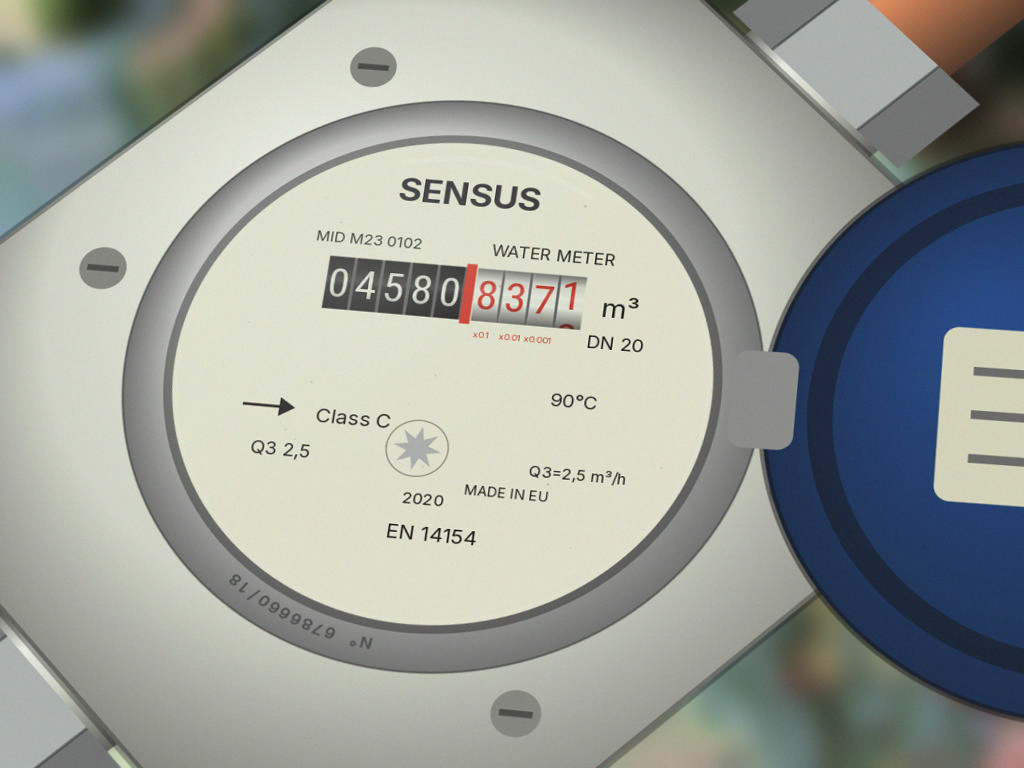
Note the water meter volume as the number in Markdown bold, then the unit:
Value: **4580.8371** m³
